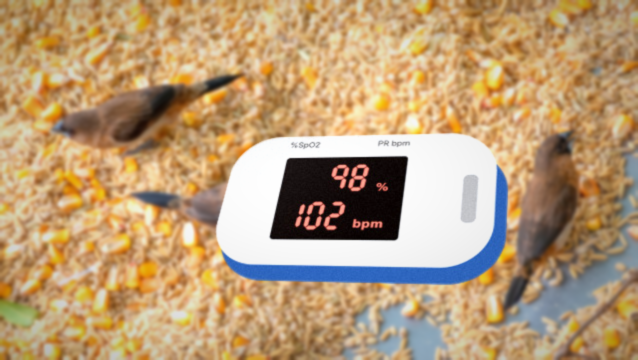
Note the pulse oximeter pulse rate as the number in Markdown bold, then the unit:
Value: **102** bpm
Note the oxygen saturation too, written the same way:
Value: **98** %
